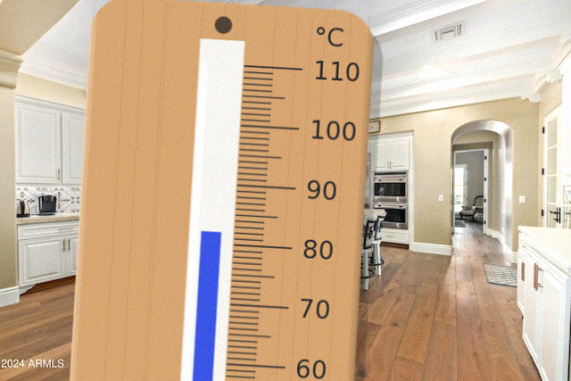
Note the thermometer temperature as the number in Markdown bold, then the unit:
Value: **82** °C
